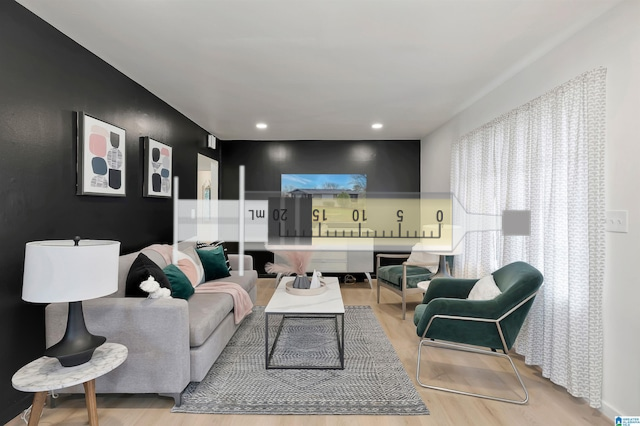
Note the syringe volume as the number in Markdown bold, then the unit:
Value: **16** mL
